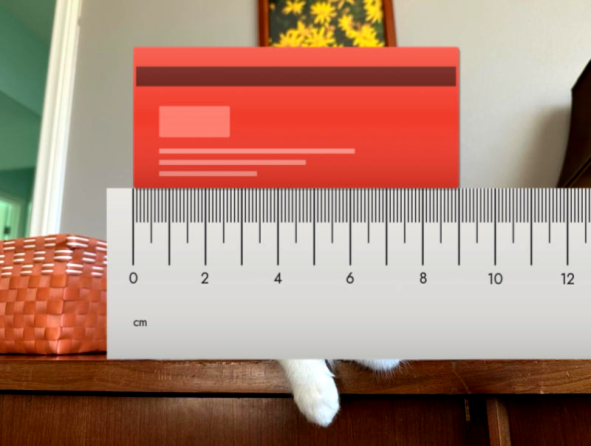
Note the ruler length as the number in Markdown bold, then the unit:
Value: **9** cm
